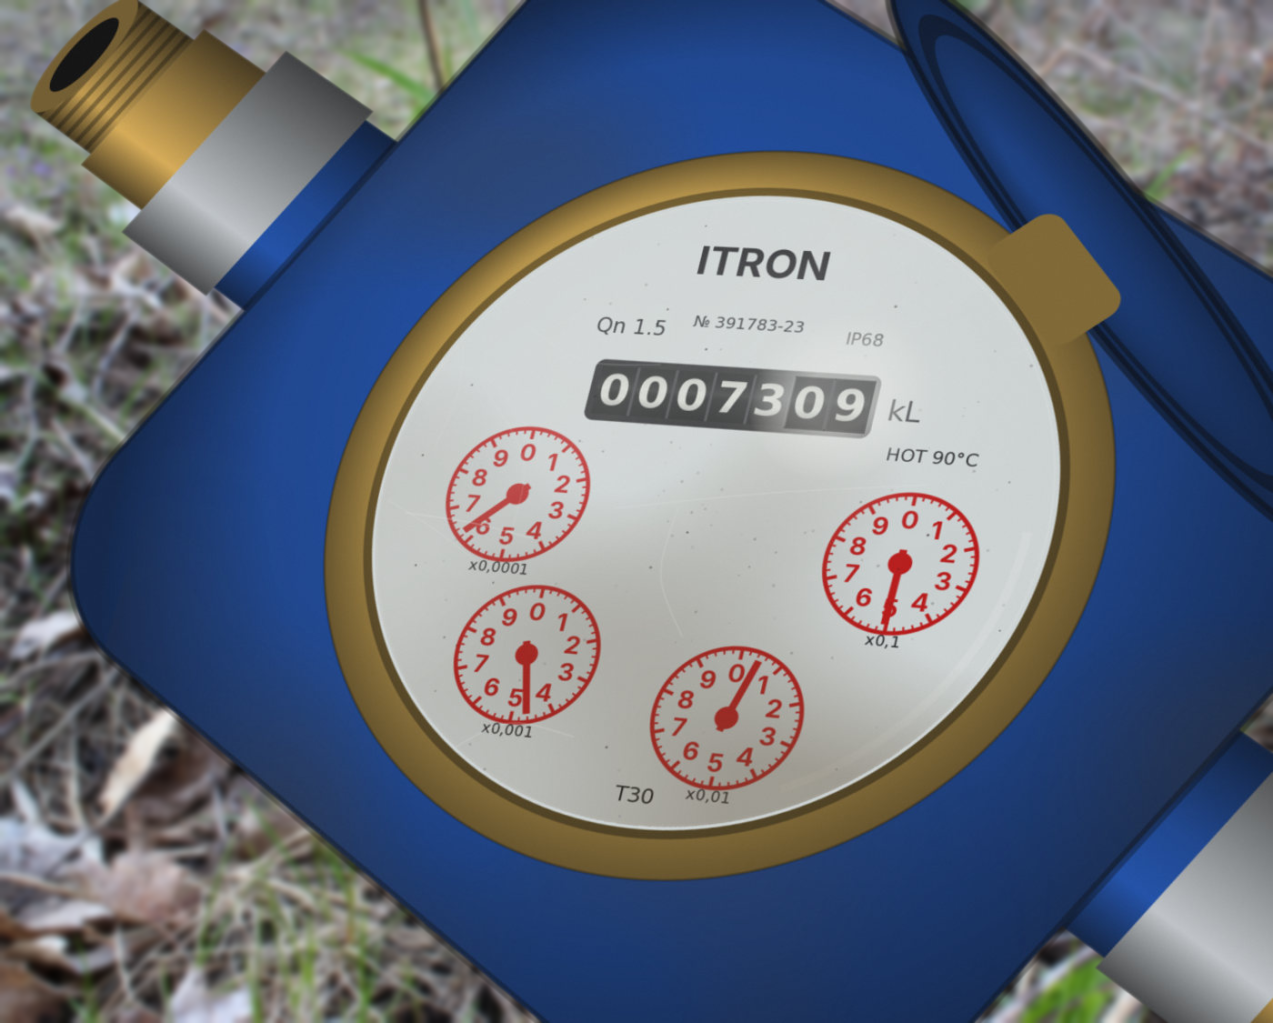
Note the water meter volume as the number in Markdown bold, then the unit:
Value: **7309.5046** kL
